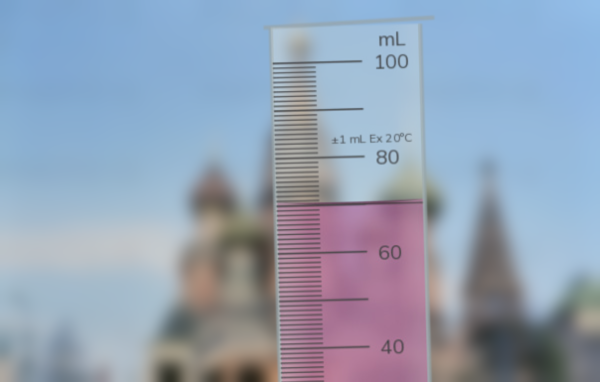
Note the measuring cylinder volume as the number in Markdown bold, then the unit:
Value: **70** mL
